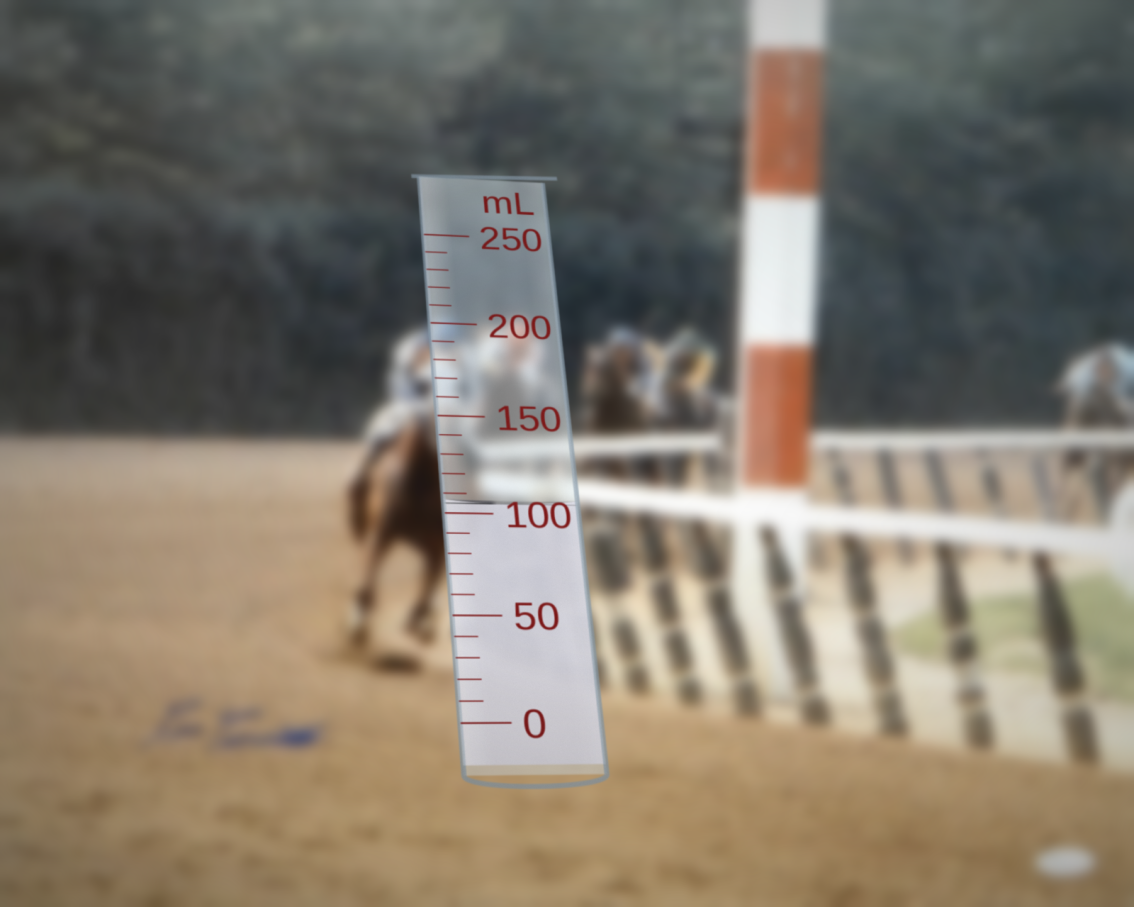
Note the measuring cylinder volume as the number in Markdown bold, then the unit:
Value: **105** mL
